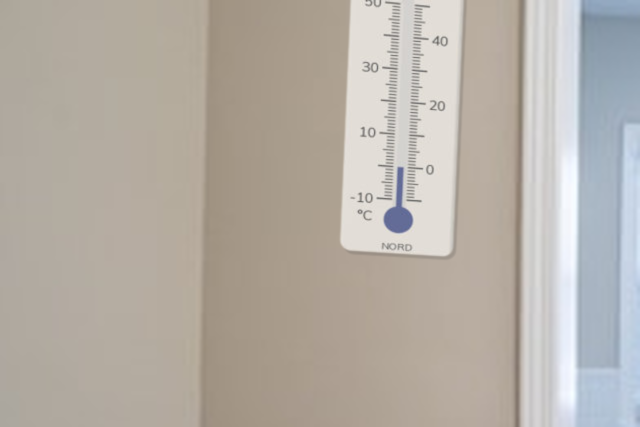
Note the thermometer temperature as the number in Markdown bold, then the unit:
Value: **0** °C
